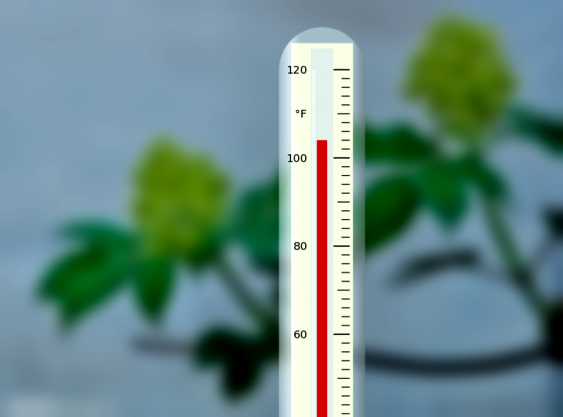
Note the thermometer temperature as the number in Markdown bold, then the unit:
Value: **104** °F
